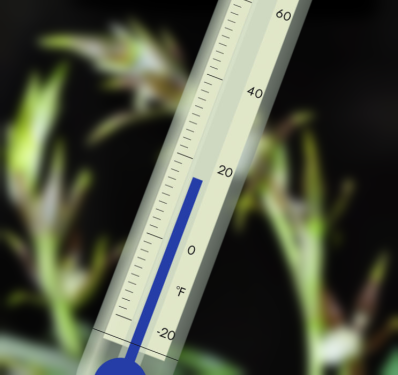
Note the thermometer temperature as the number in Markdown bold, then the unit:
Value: **16** °F
